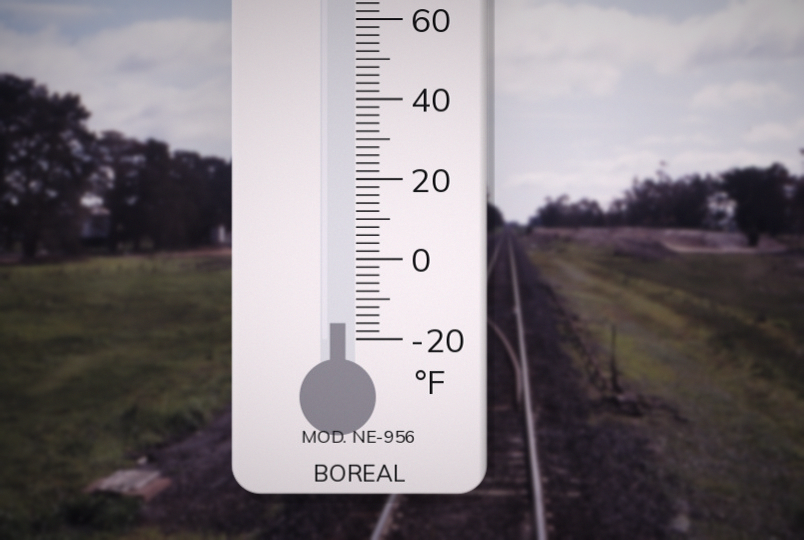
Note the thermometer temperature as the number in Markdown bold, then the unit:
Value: **-16** °F
